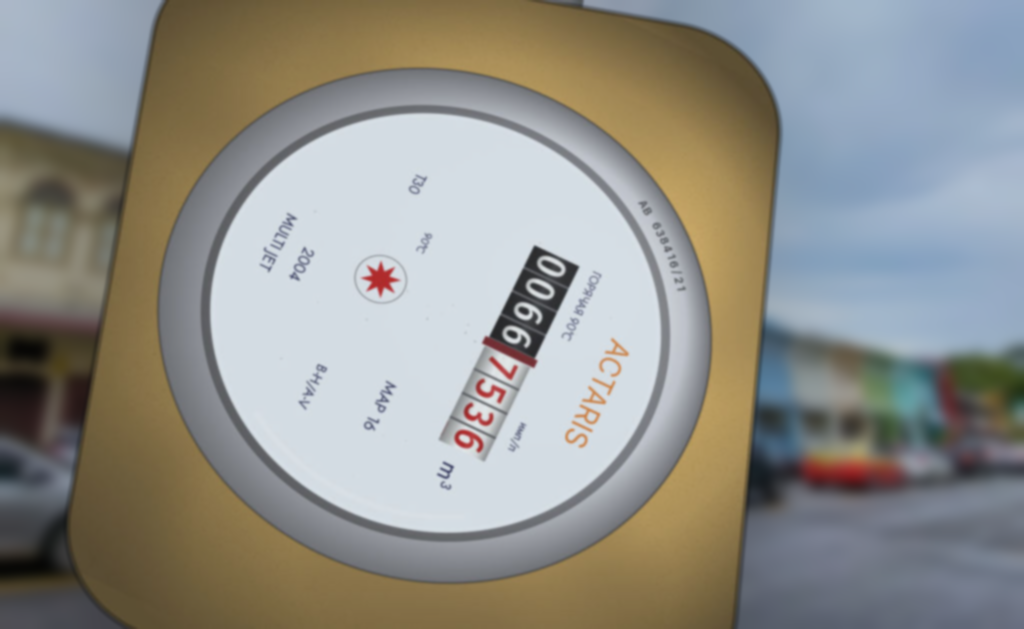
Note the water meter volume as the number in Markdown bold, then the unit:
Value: **66.7536** m³
